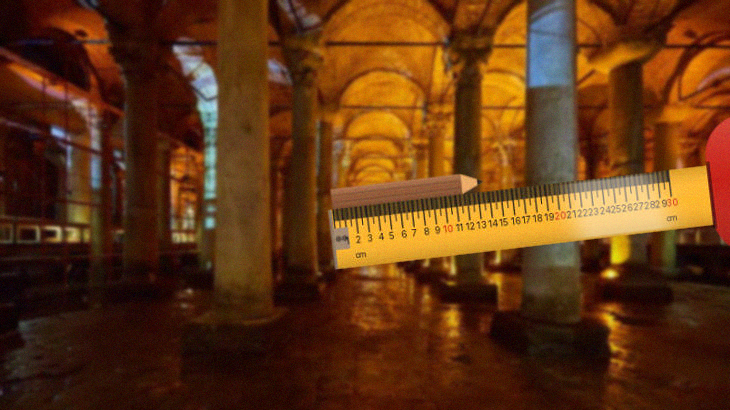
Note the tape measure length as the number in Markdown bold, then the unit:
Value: **13.5** cm
